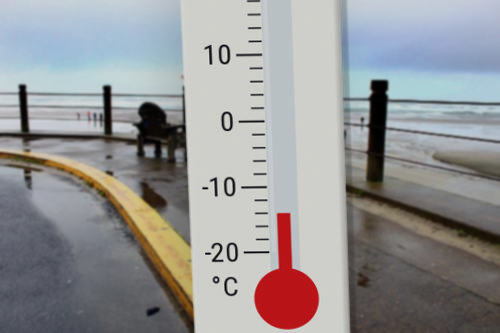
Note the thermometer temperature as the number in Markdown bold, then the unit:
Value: **-14** °C
